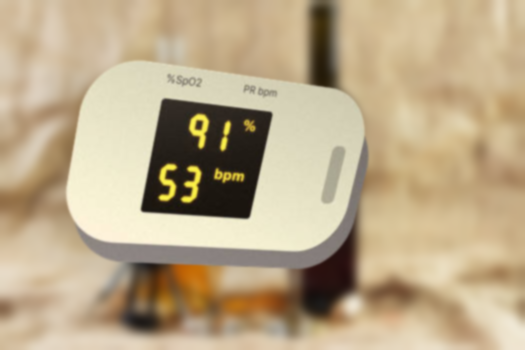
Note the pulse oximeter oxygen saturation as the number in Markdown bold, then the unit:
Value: **91** %
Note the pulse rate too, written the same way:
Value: **53** bpm
